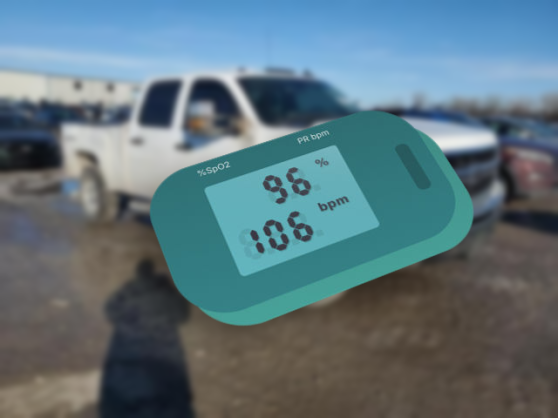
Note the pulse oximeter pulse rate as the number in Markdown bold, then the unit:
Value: **106** bpm
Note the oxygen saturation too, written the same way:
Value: **96** %
